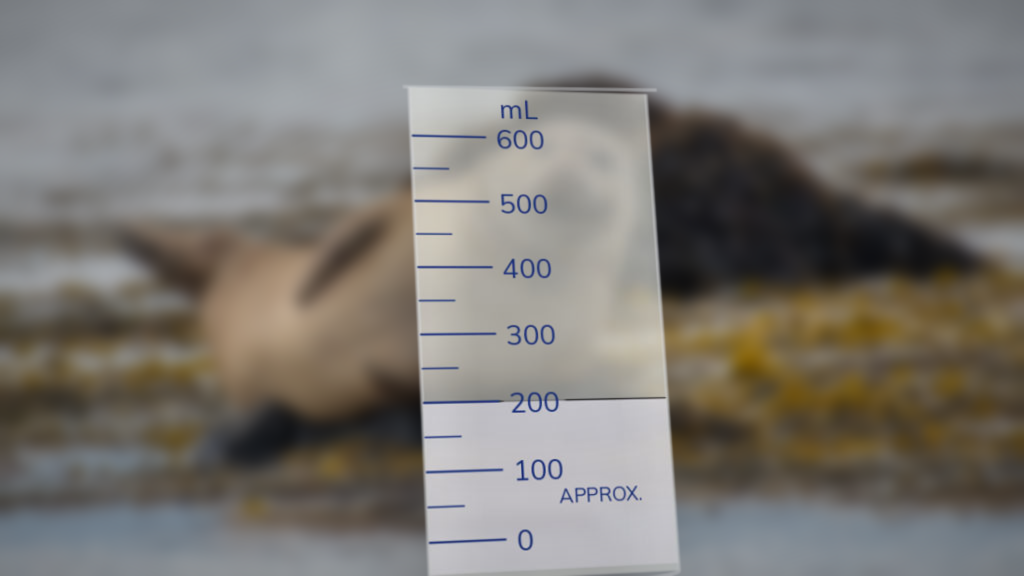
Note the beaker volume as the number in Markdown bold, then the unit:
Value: **200** mL
